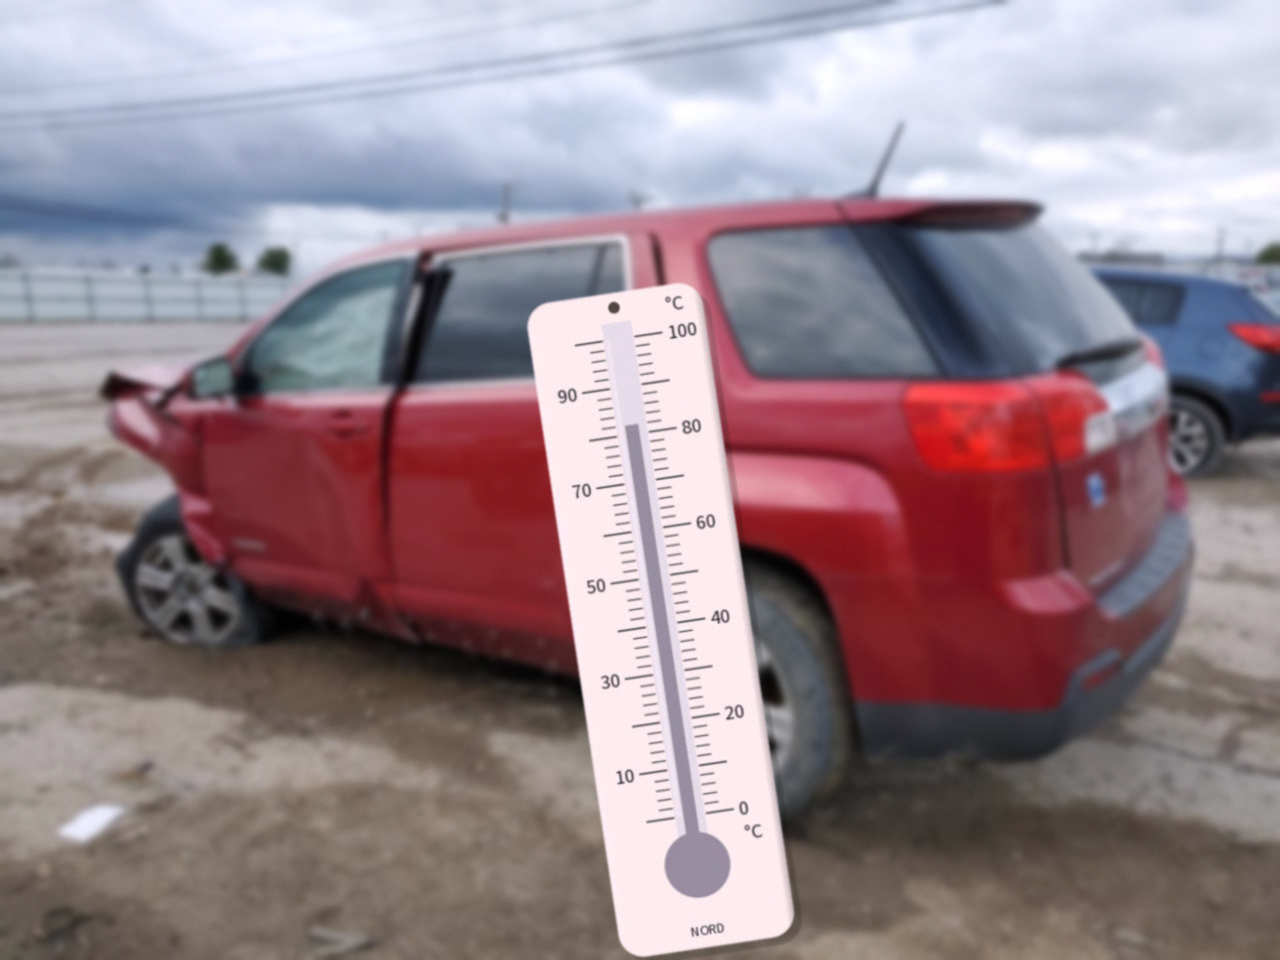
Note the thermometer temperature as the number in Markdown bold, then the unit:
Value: **82** °C
